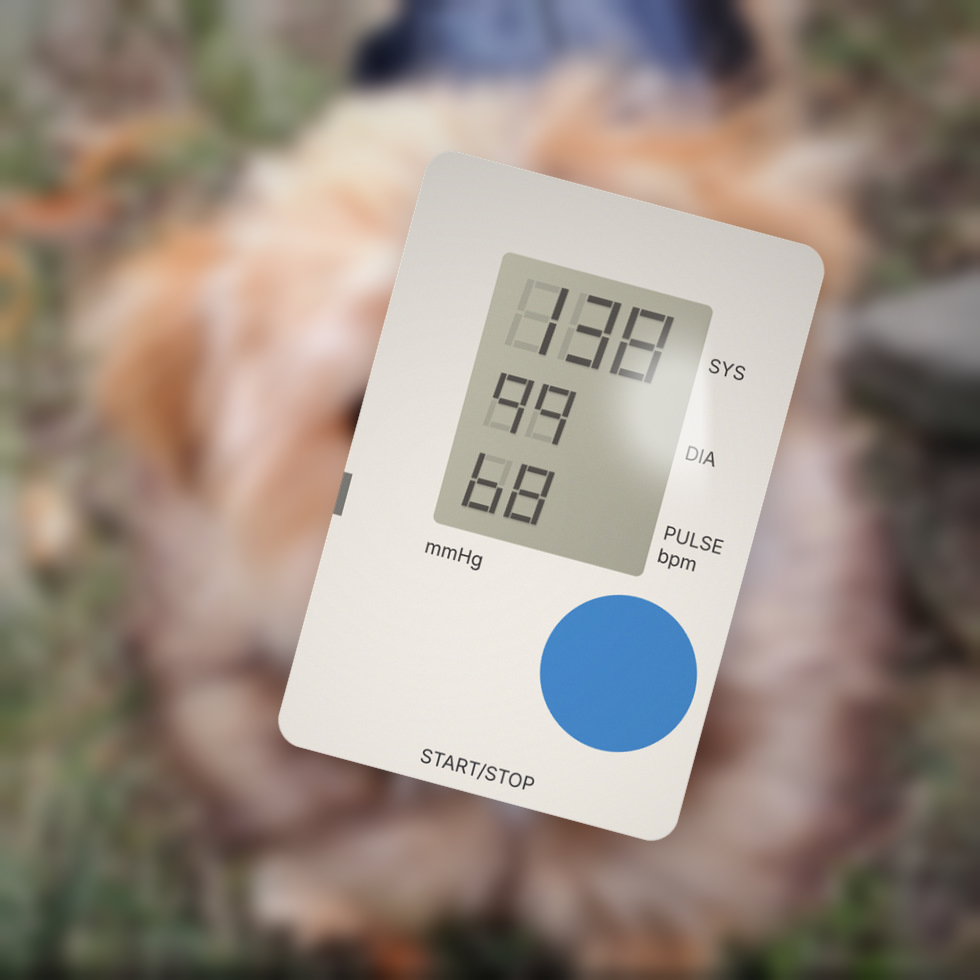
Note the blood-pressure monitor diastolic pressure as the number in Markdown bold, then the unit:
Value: **99** mmHg
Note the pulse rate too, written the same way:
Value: **68** bpm
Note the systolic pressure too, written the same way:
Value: **138** mmHg
